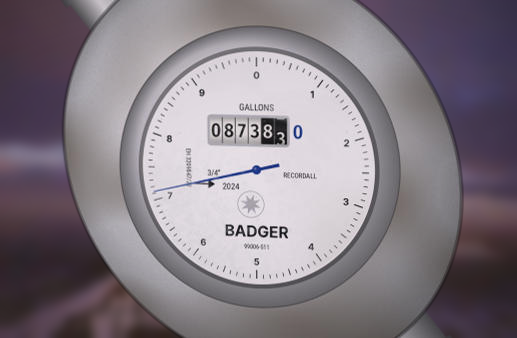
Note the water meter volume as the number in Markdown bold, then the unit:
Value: **873827.1** gal
